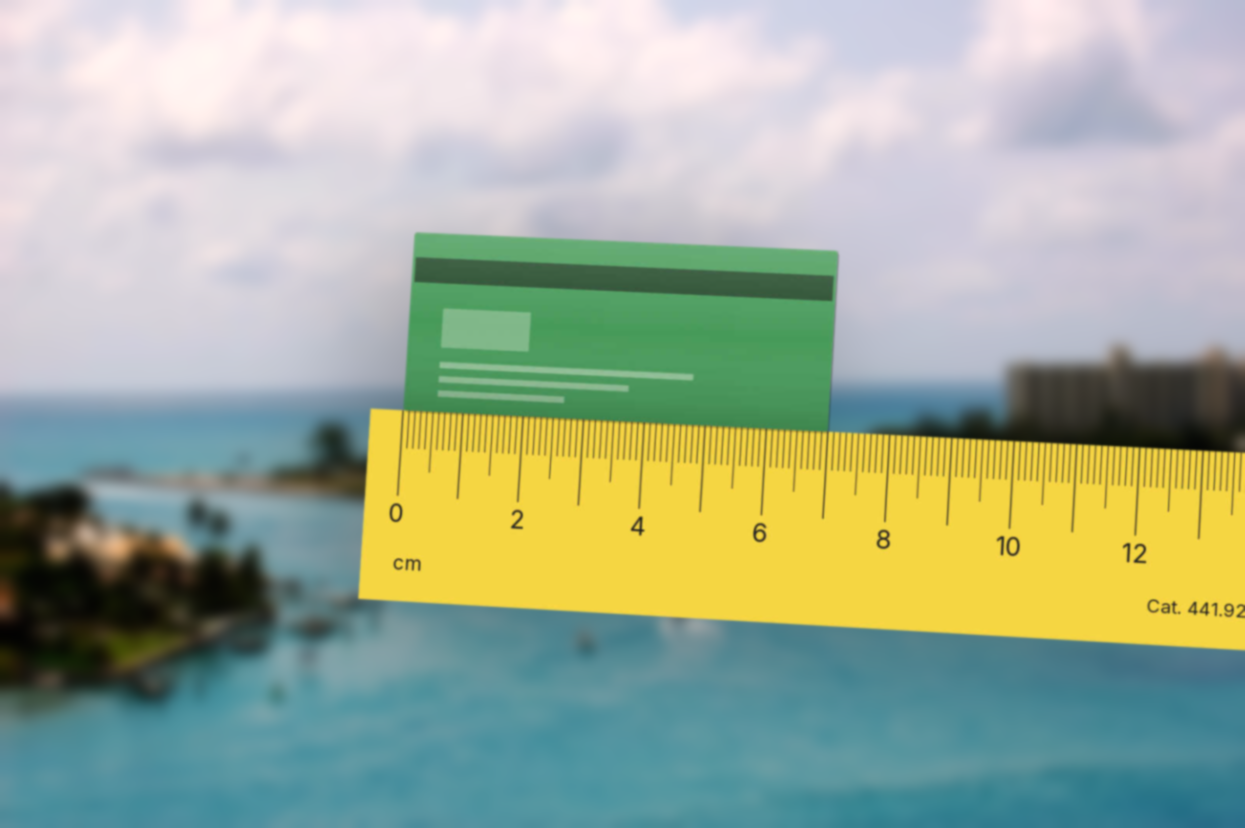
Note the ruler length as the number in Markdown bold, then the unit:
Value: **7** cm
